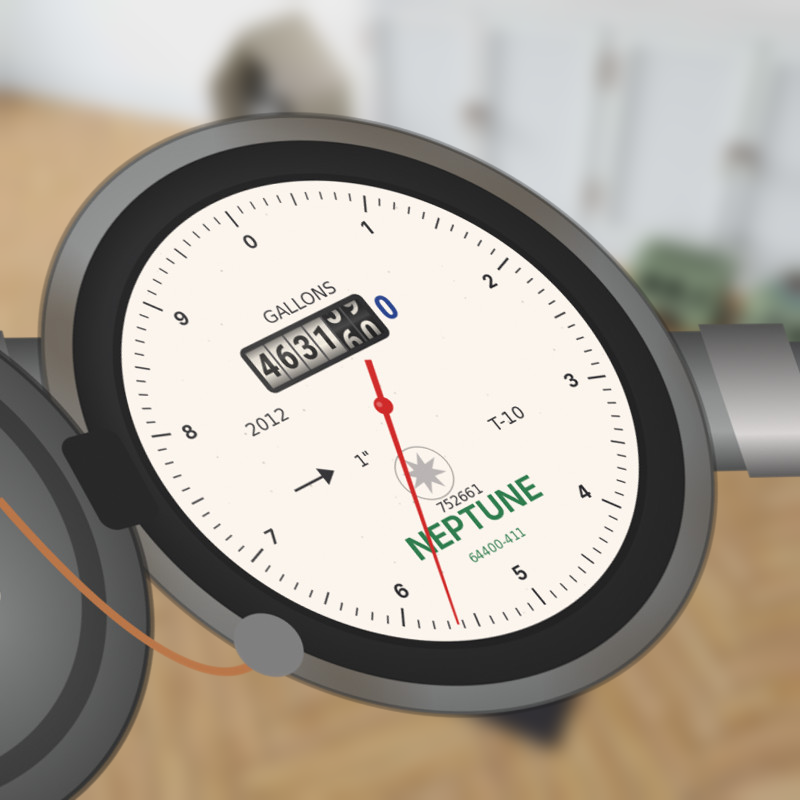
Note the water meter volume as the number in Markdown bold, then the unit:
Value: **4631595.6** gal
